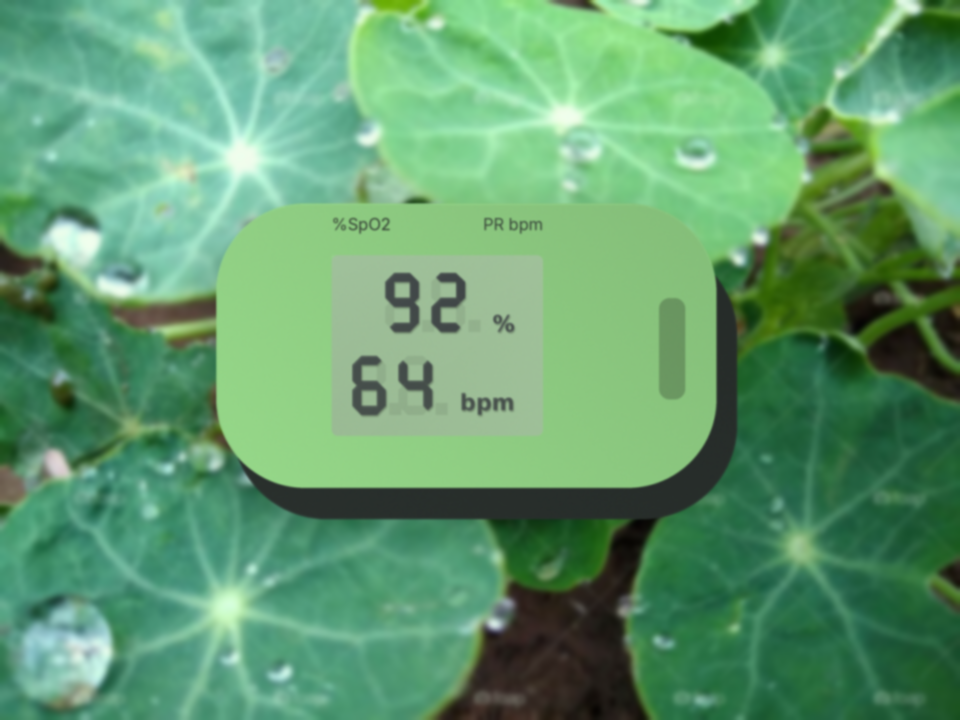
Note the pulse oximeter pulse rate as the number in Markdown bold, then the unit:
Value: **64** bpm
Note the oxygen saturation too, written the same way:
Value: **92** %
